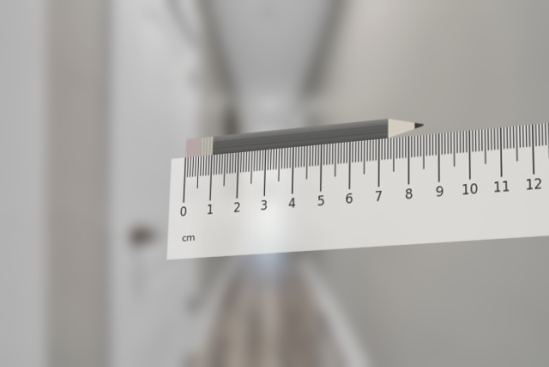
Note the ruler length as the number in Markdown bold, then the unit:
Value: **8.5** cm
